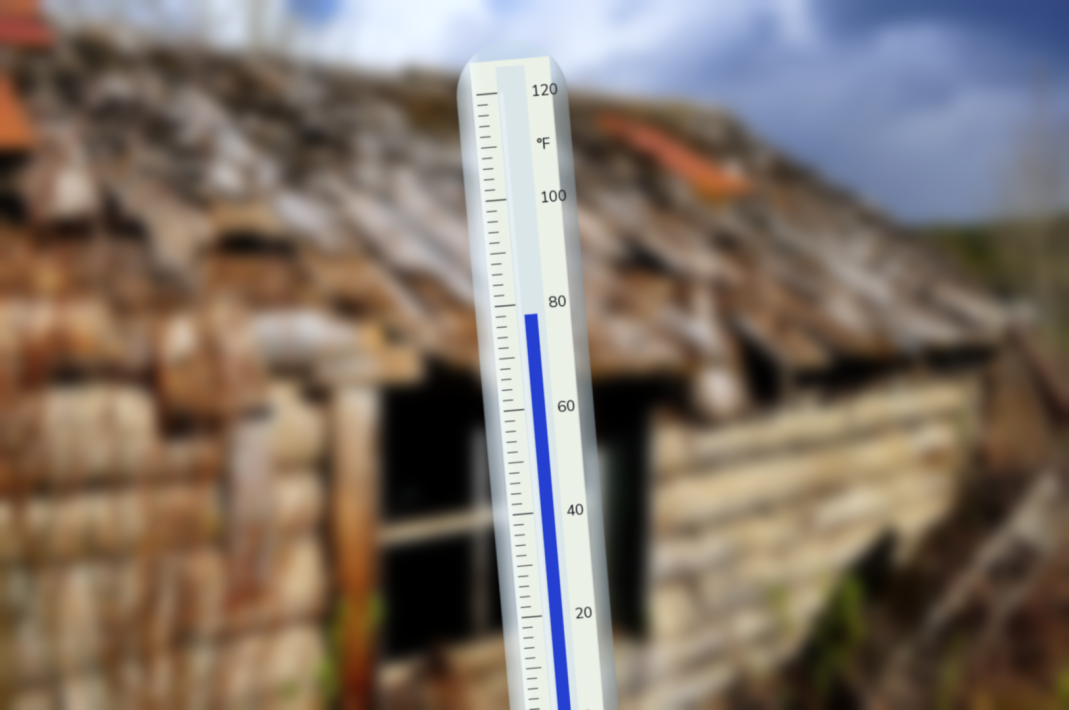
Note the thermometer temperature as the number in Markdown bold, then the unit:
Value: **78** °F
